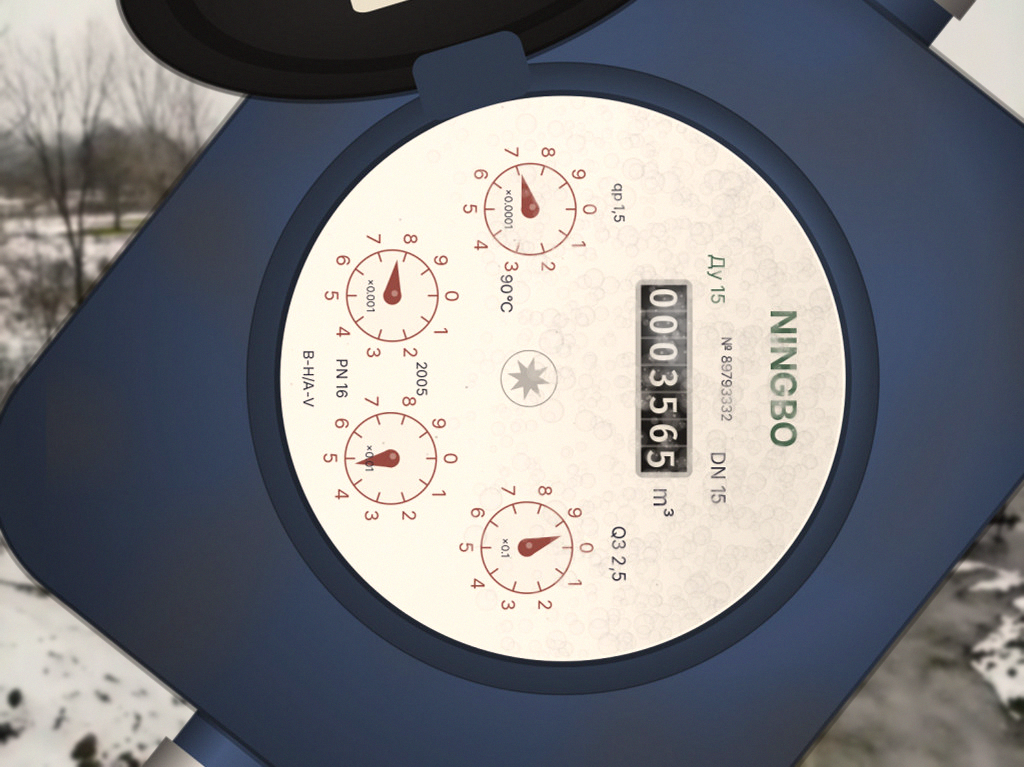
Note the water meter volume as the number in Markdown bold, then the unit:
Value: **3564.9477** m³
